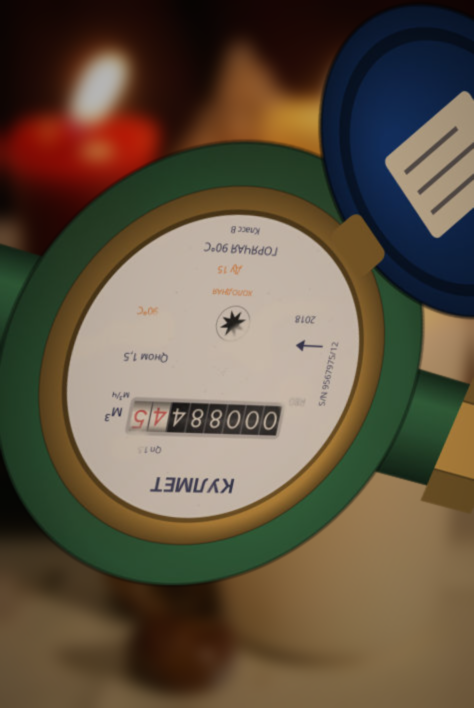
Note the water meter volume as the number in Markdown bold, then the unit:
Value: **884.45** m³
